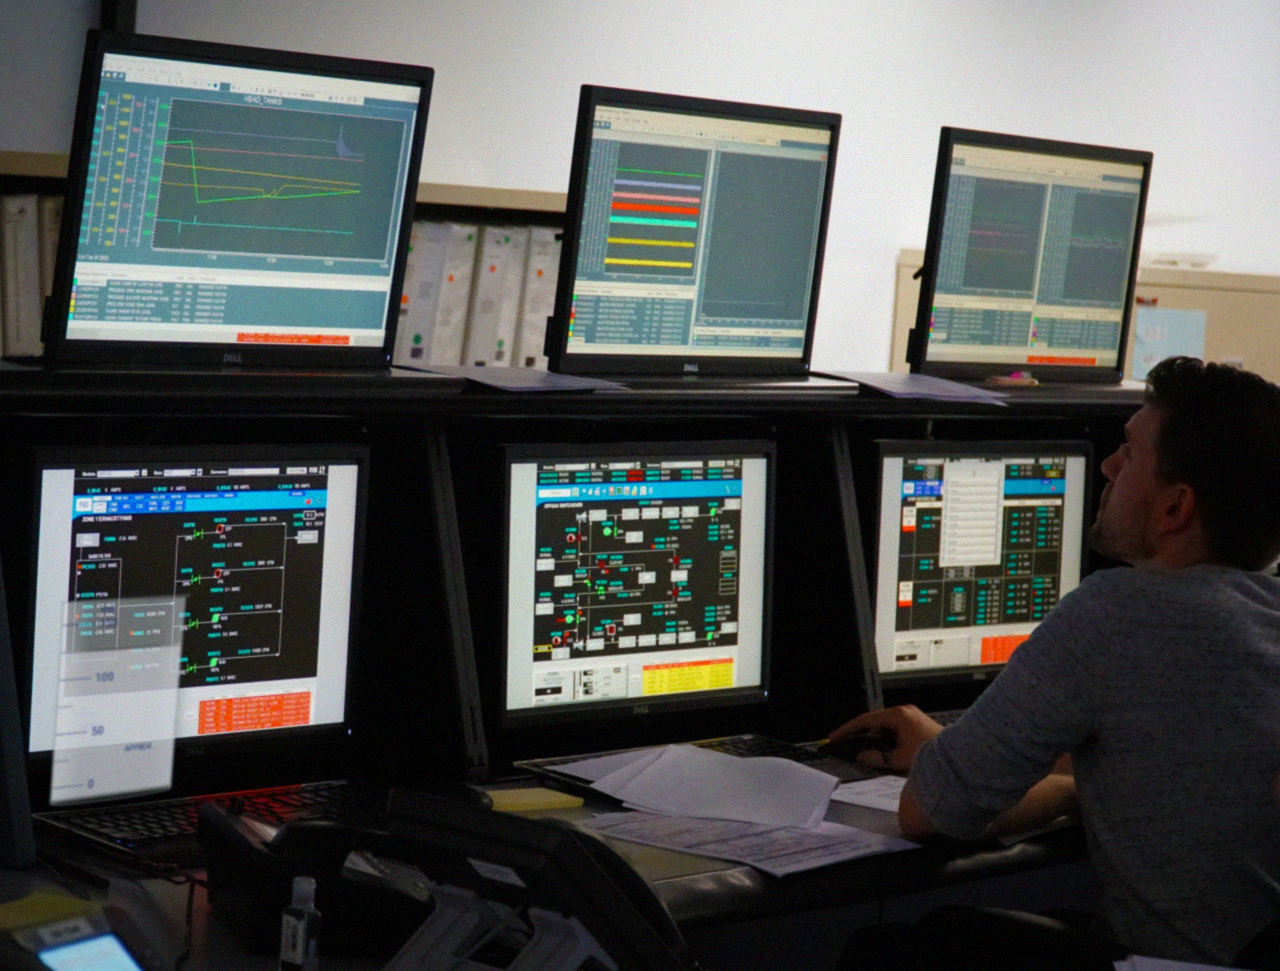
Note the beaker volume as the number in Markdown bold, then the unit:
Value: **125** mL
